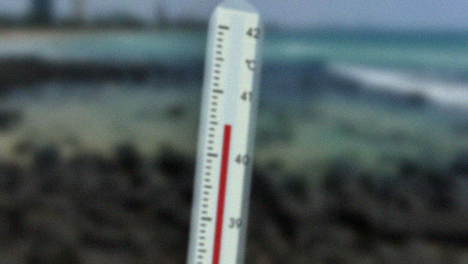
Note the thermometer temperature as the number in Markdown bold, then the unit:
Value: **40.5** °C
